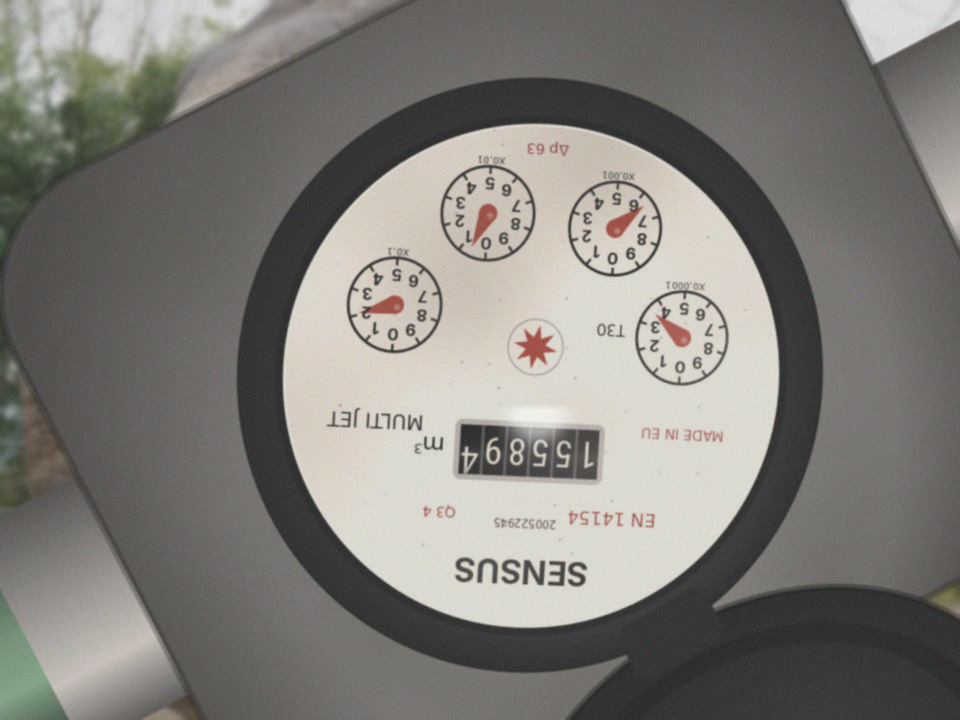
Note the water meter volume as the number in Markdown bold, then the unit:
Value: **155894.2063** m³
